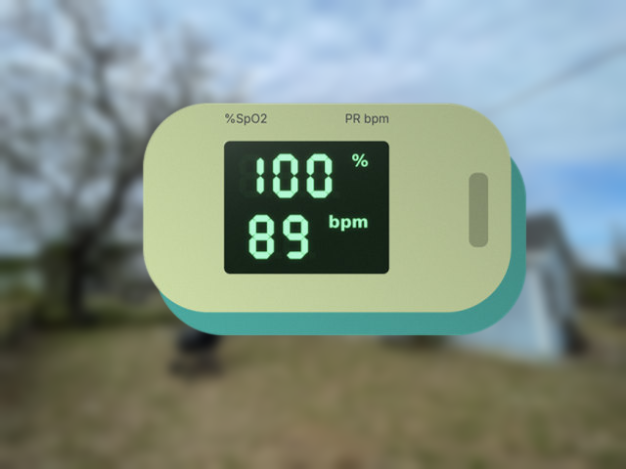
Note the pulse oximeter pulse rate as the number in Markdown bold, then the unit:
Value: **89** bpm
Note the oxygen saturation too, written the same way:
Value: **100** %
